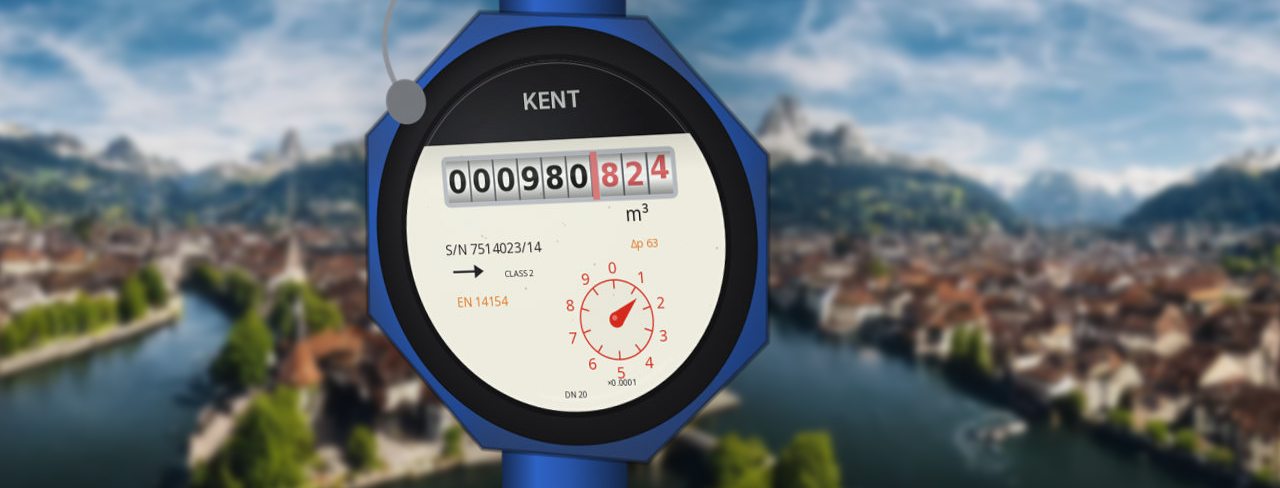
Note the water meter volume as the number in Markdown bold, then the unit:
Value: **980.8241** m³
